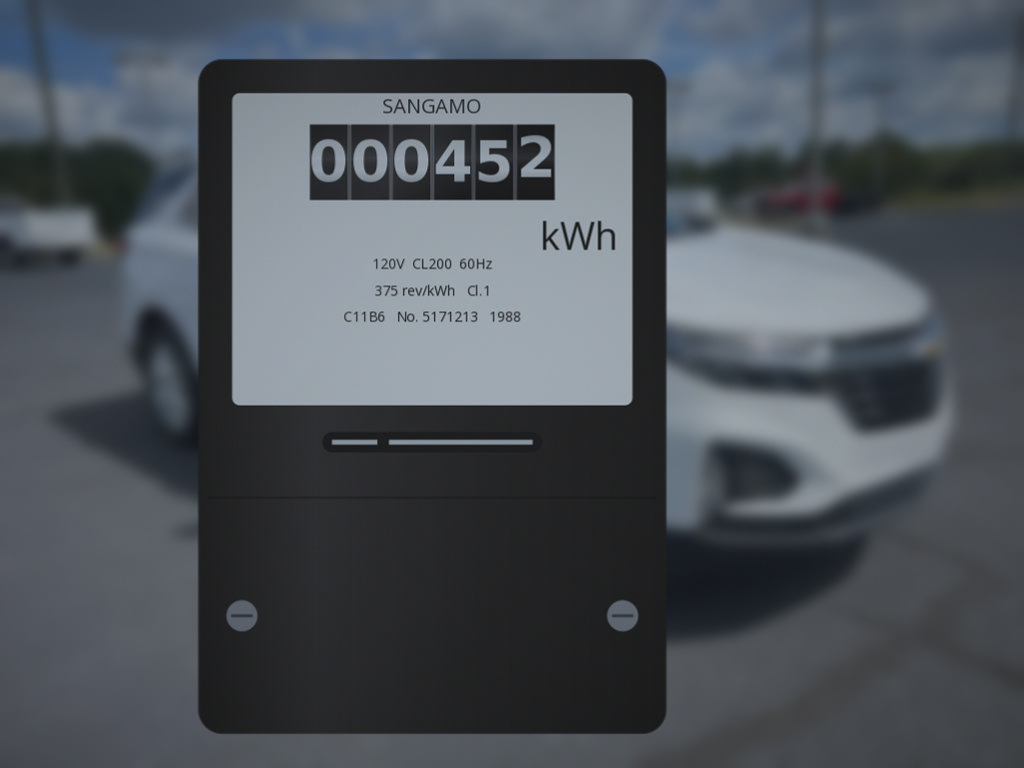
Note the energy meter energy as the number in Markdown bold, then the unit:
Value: **452** kWh
